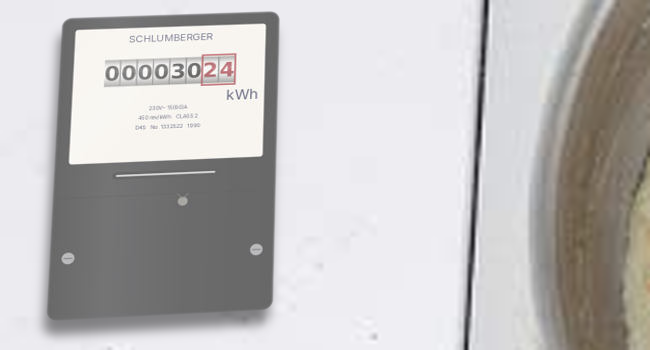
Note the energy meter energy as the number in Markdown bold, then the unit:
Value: **30.24** kWh
